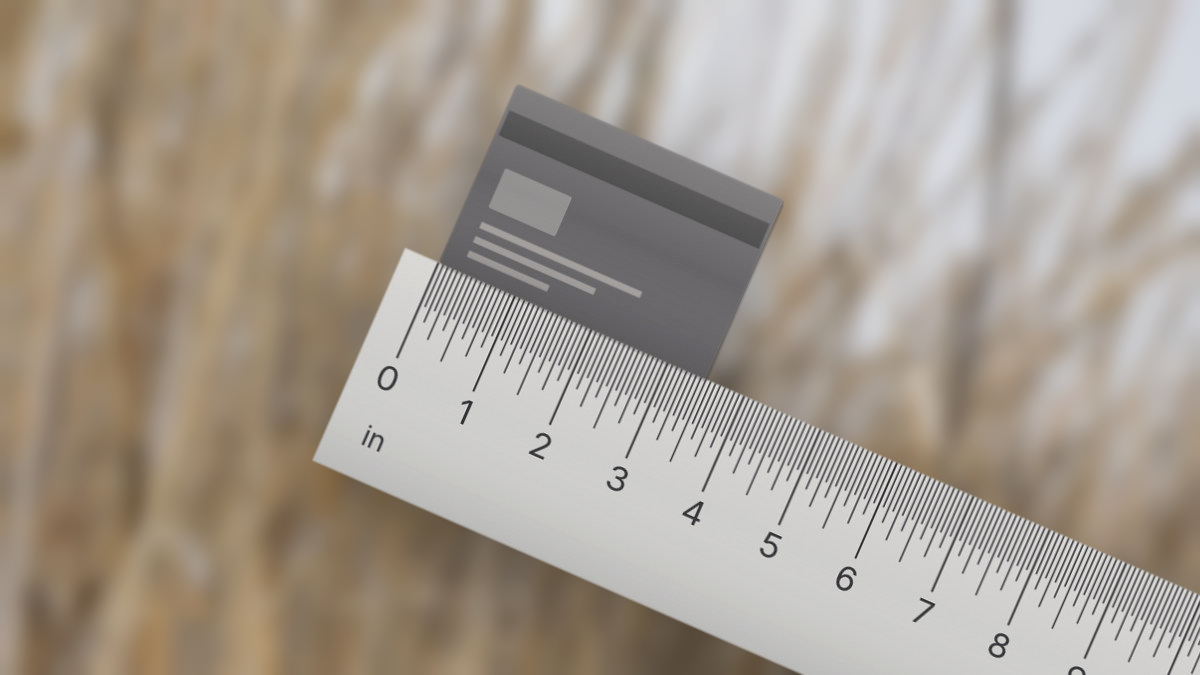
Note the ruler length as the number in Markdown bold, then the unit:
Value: **3.5** in
